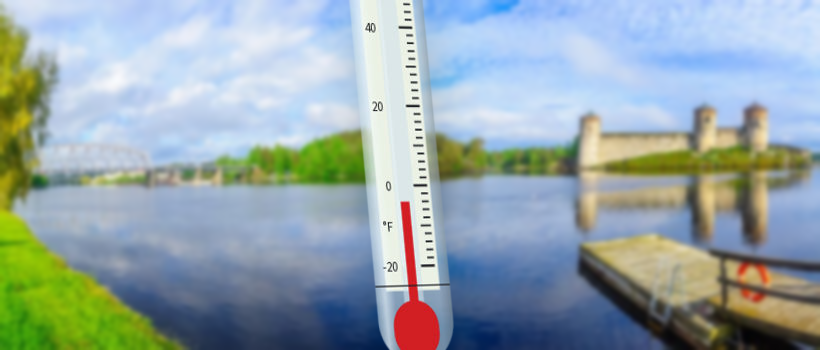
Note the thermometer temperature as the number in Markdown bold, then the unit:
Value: **-4** °F
